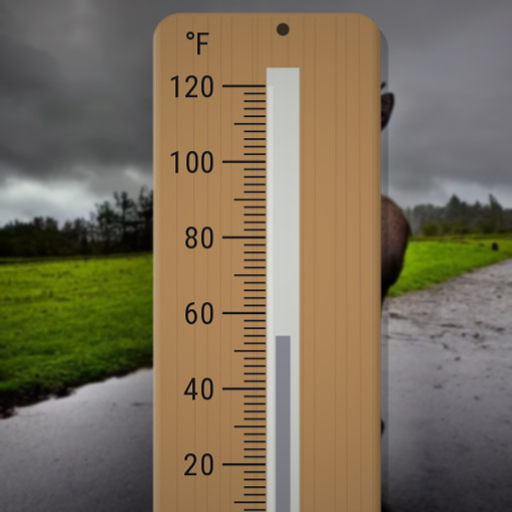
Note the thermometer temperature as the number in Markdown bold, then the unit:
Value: **54** °F
